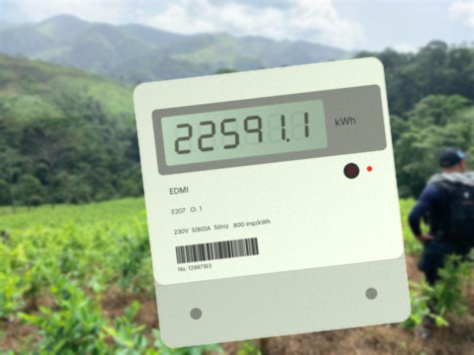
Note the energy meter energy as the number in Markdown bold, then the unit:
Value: **22591.1** kWh
